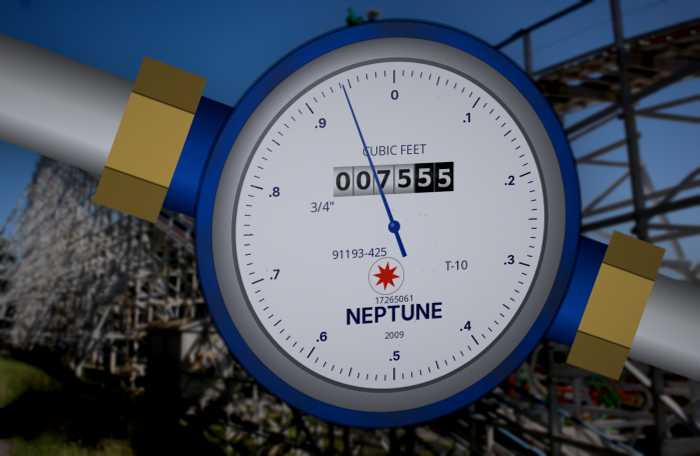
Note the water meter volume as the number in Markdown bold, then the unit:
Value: **7554.94** ft³
